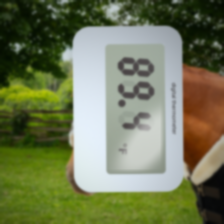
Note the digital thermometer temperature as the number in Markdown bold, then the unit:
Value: **89.4** °F
